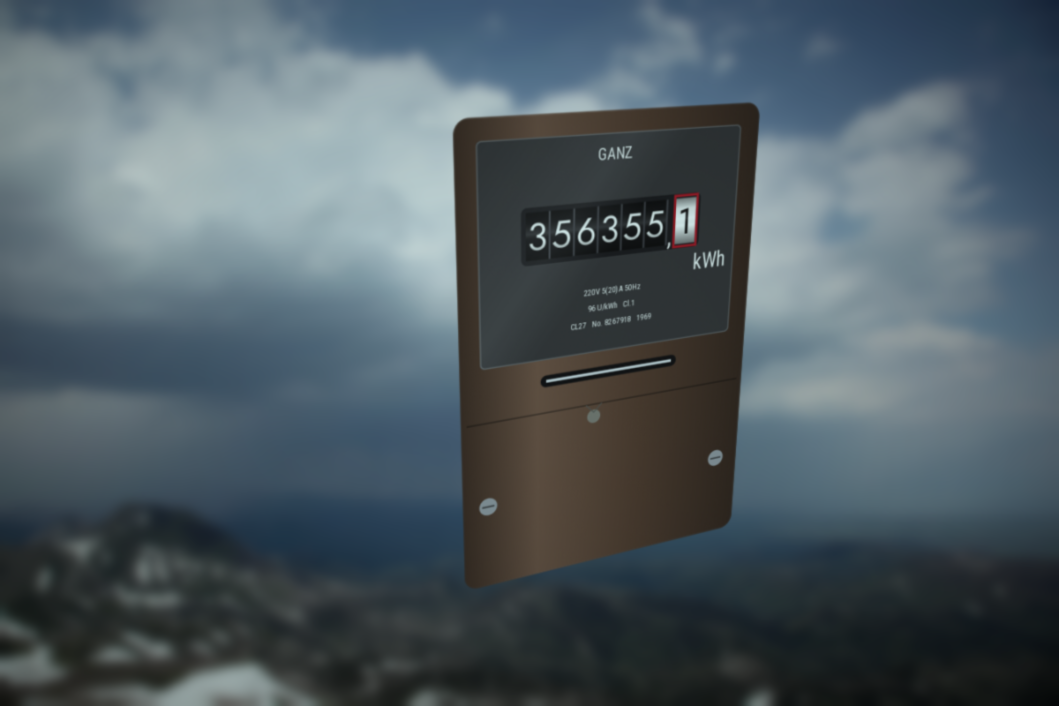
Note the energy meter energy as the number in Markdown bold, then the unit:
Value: **356355.1** kWh
